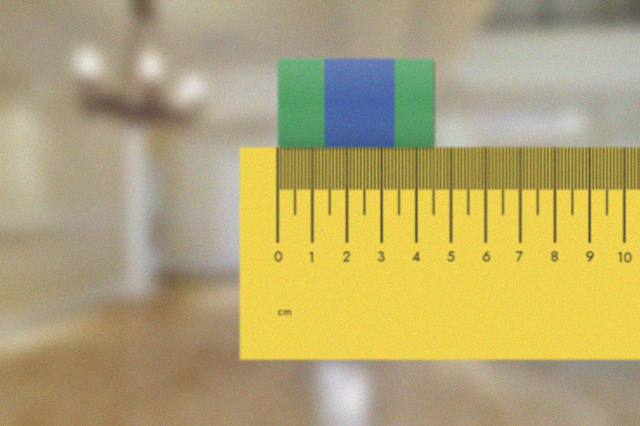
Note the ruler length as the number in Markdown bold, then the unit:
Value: **4.5** cm
